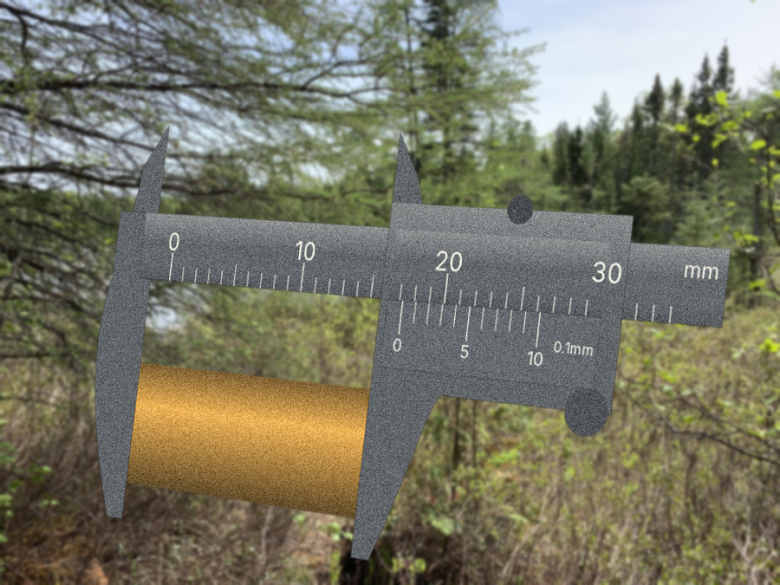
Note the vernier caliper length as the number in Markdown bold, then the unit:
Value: **17.2** mm
